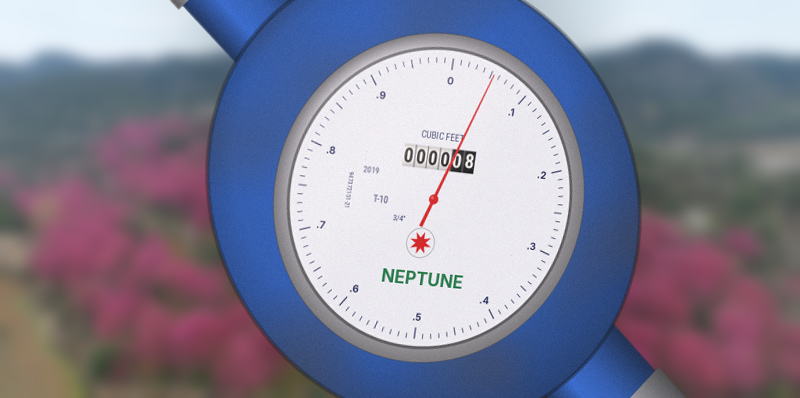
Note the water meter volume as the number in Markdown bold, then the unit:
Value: **8.05** ft³
